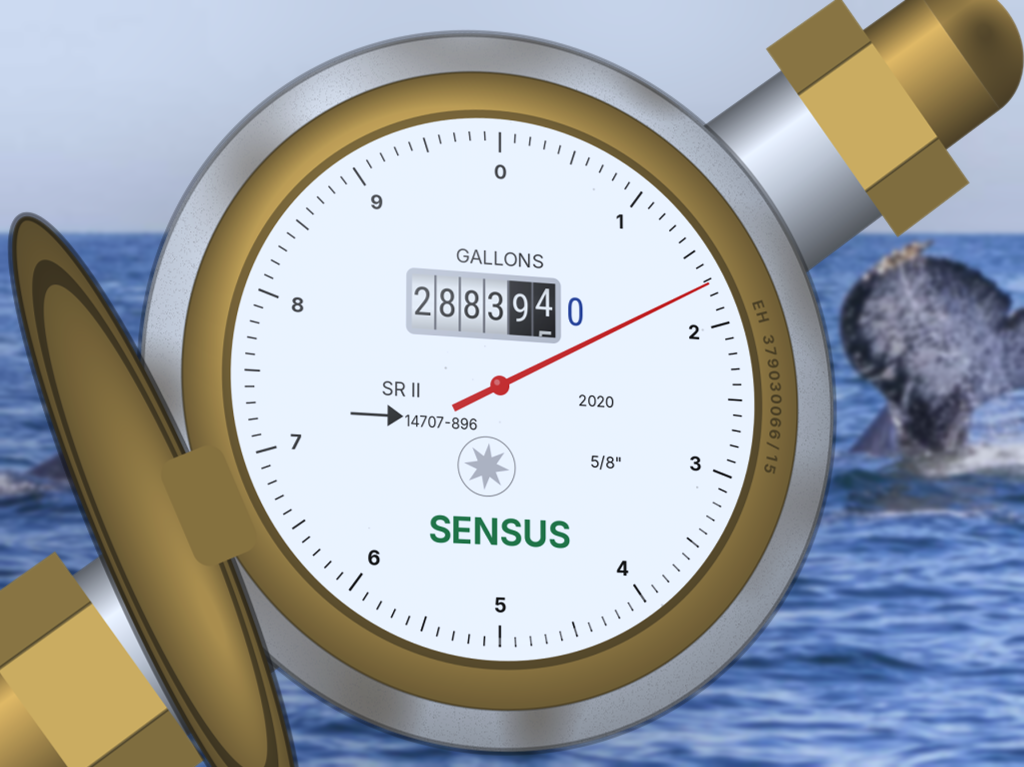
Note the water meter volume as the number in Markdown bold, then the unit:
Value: **2883941.7** gal
